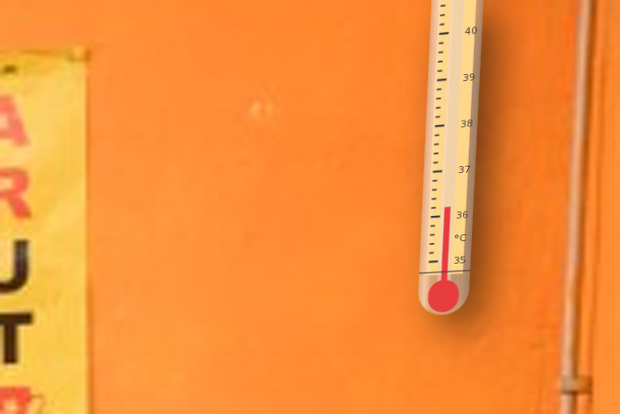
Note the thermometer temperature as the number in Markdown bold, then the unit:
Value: **36.2** °C
